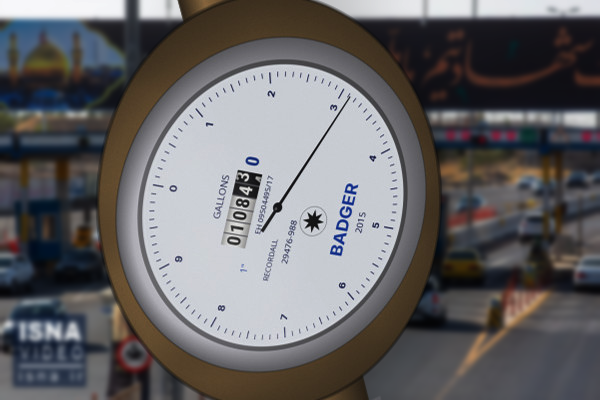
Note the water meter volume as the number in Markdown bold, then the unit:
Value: **108433.1** gal
